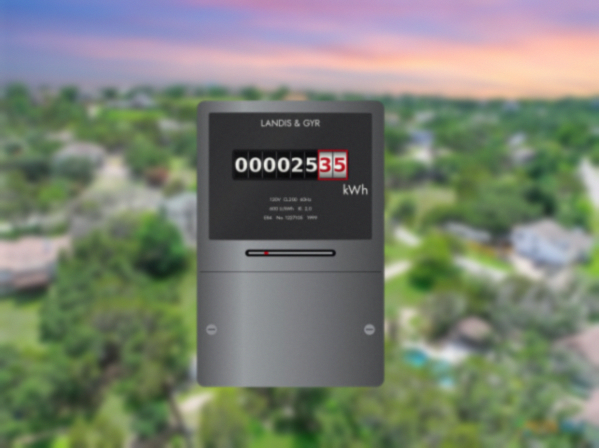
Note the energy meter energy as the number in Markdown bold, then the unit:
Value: **25.35** kWh
